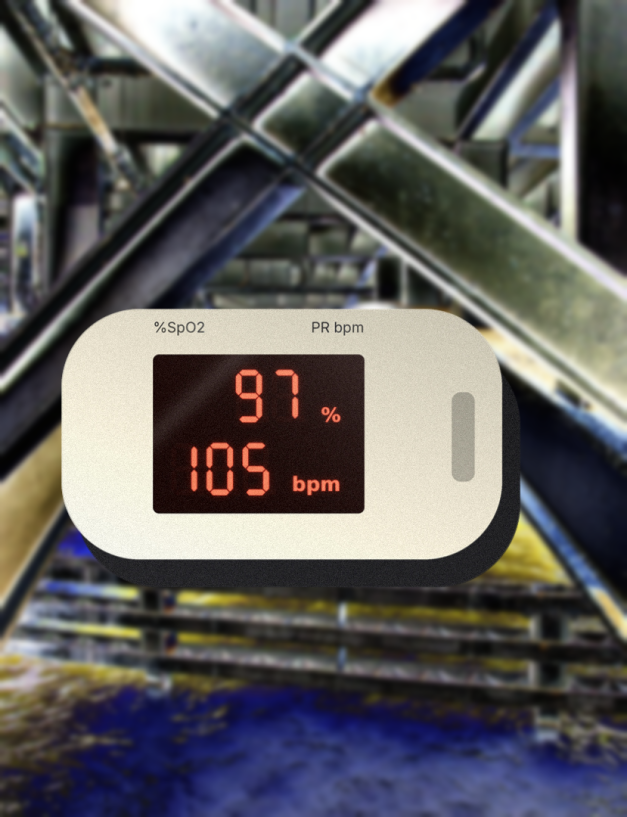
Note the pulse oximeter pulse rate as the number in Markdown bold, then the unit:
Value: **105** bpm
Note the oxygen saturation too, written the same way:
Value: **97** %
